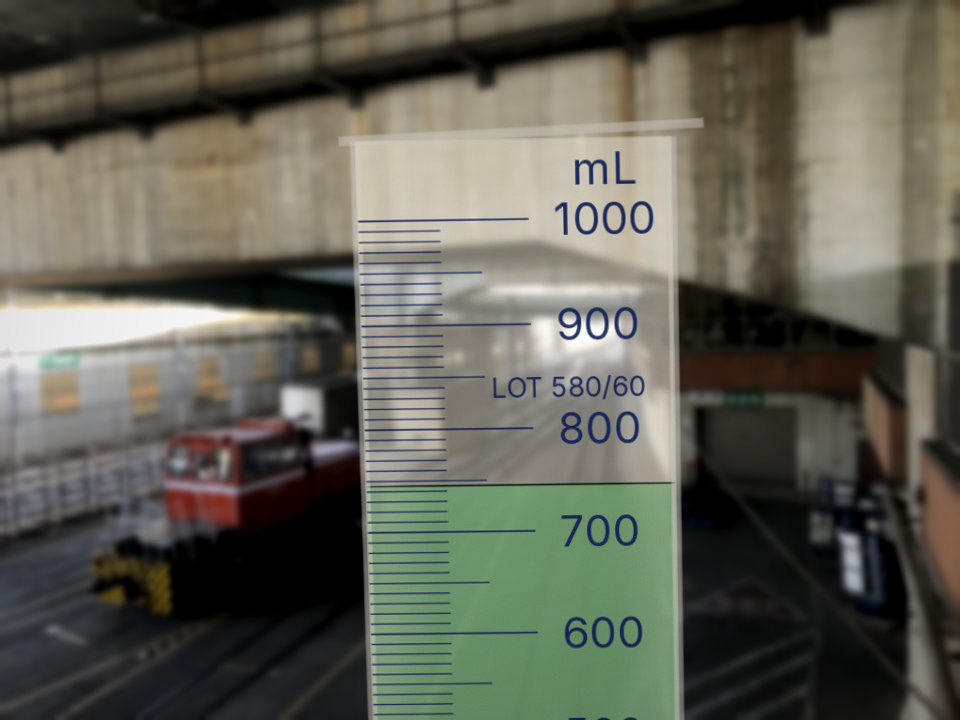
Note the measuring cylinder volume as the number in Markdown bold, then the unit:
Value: **745** mL
